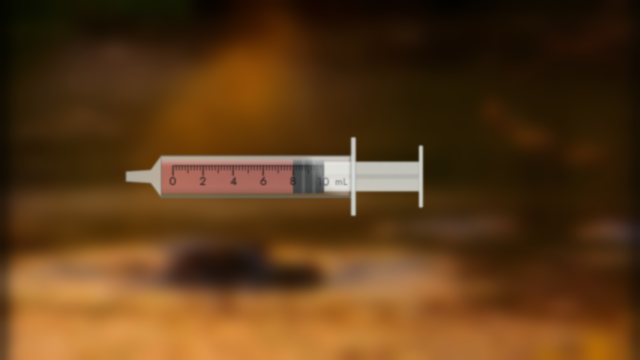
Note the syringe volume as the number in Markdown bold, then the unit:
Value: **8** mL
